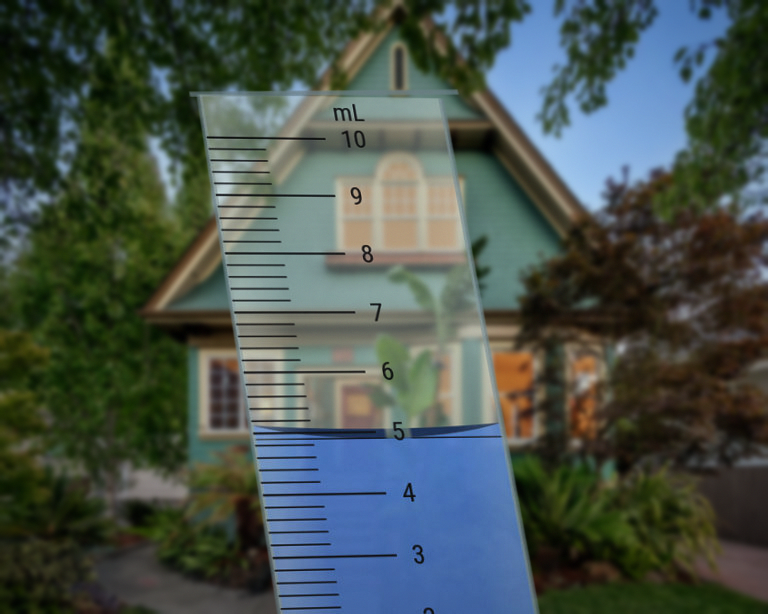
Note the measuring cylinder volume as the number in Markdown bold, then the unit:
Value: **4.9** mL
